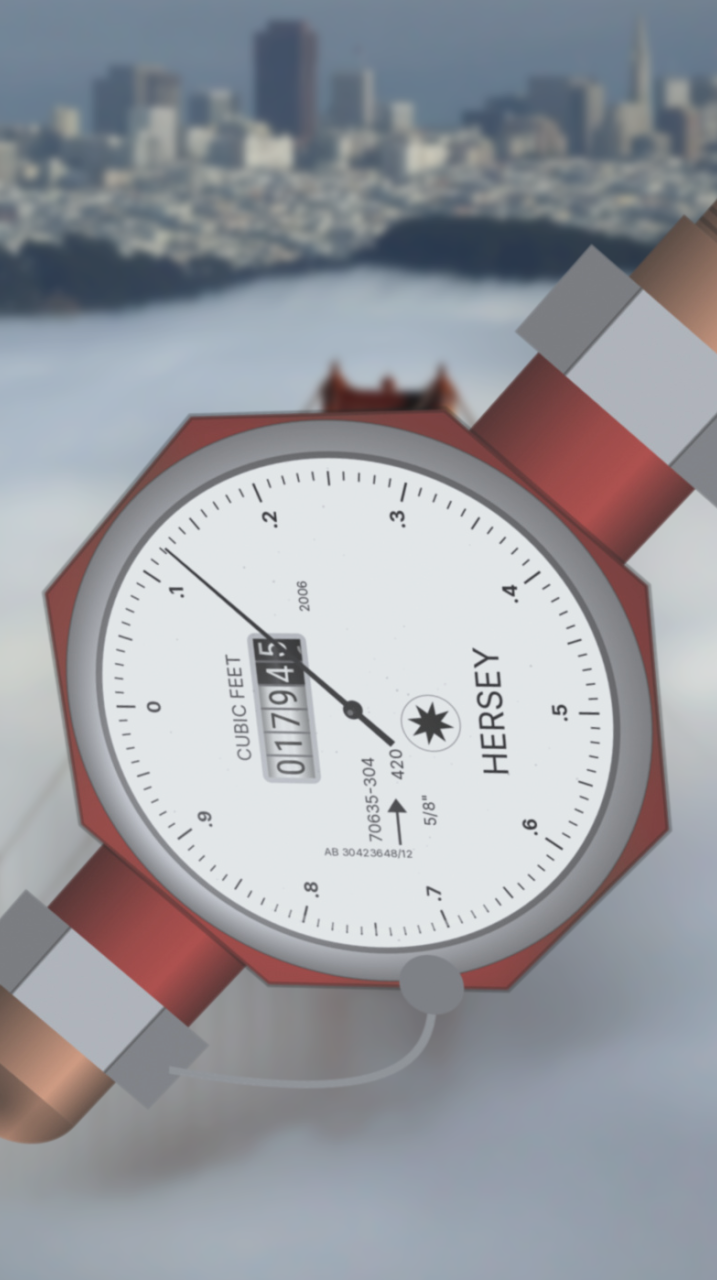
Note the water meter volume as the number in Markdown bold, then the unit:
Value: **17945.12** ft³
